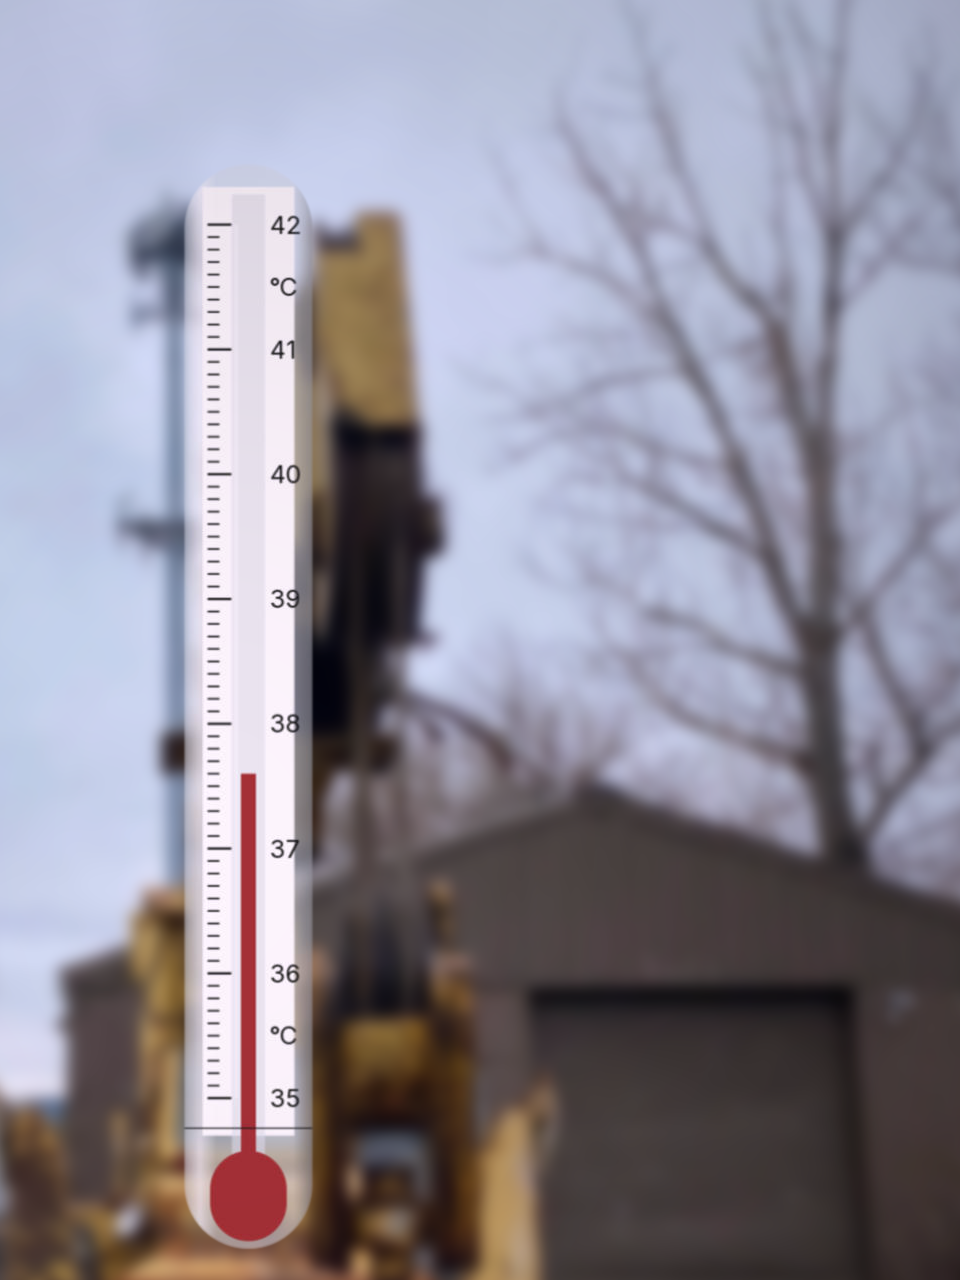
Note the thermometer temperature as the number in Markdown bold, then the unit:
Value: **37.6** °C
